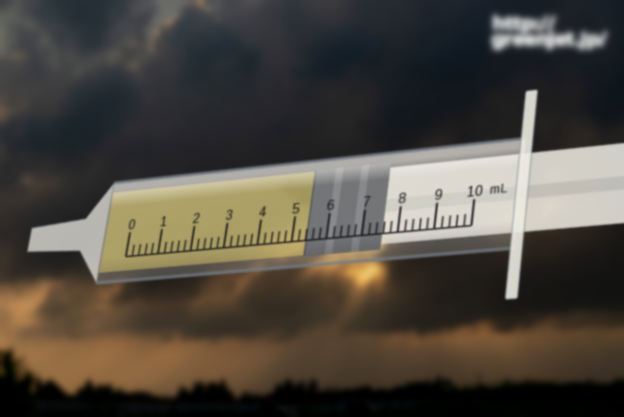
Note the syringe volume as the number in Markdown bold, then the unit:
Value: **5.4** mL
